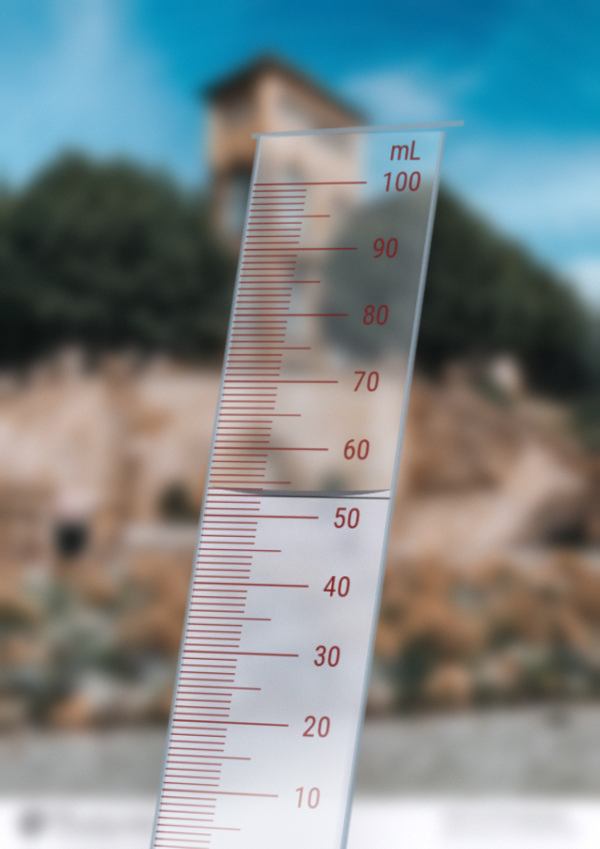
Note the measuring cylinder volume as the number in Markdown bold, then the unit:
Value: **53** mL
